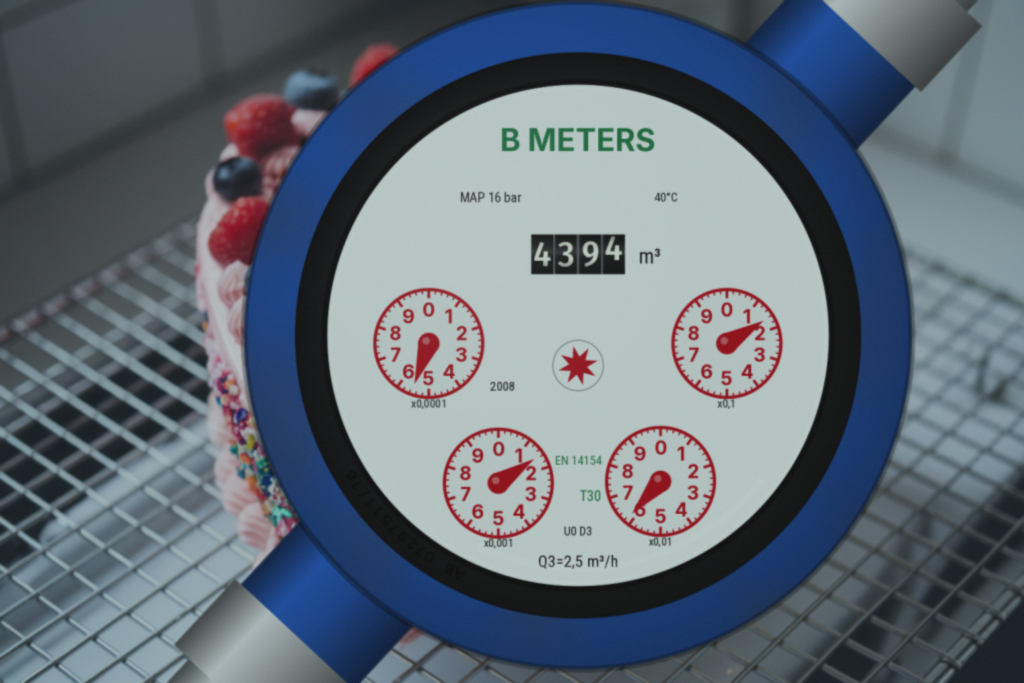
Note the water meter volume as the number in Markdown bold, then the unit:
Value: **4394.1615** m³
